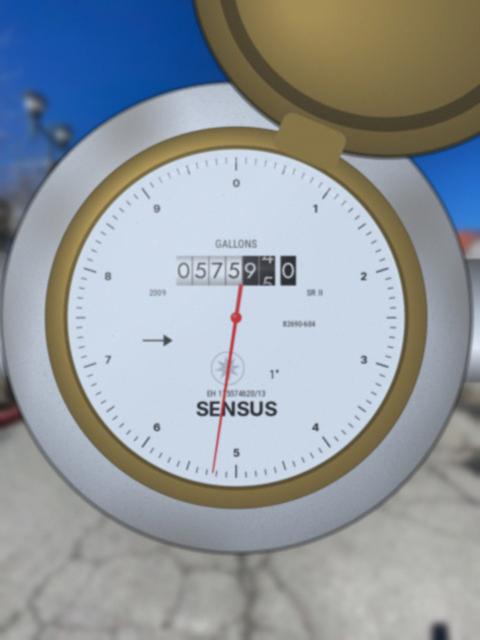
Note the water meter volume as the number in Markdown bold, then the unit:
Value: **575945.2** gal
